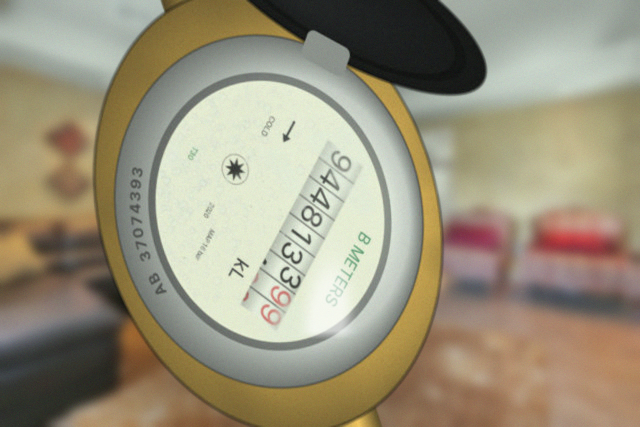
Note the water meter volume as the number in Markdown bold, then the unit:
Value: **9448133.99** kL
